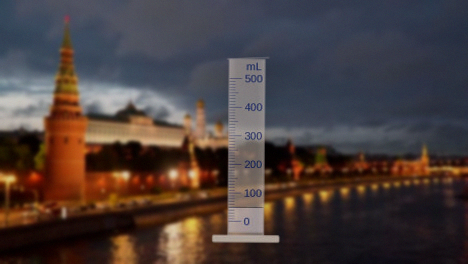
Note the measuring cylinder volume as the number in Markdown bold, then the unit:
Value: **50** mL
